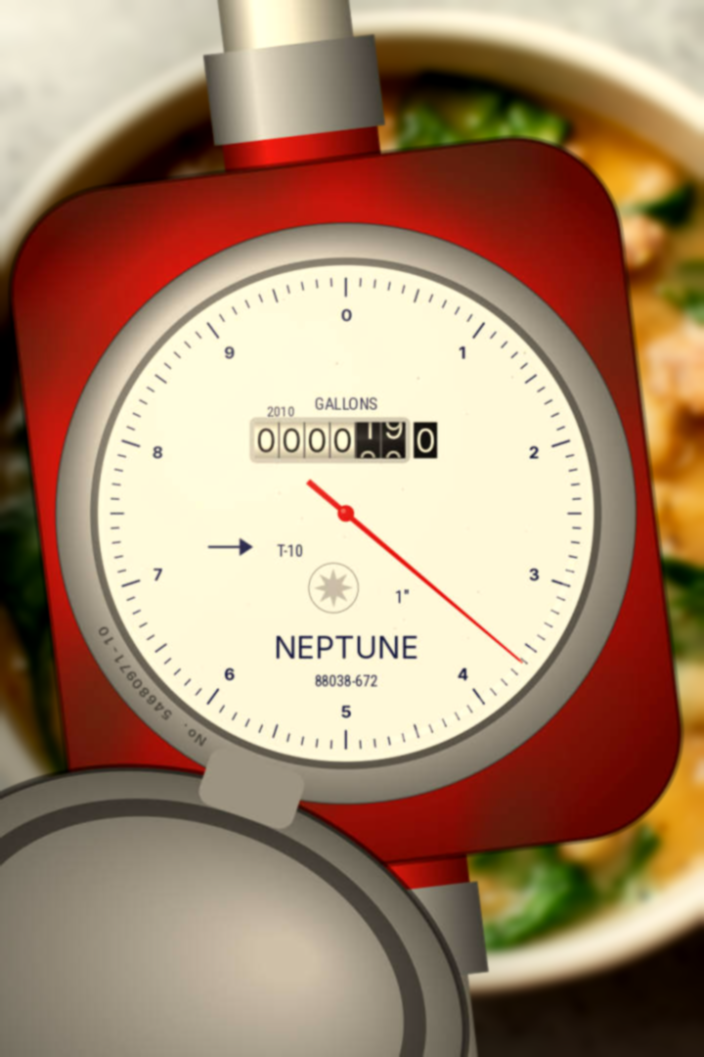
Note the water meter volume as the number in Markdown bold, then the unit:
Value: **193.6** gal
